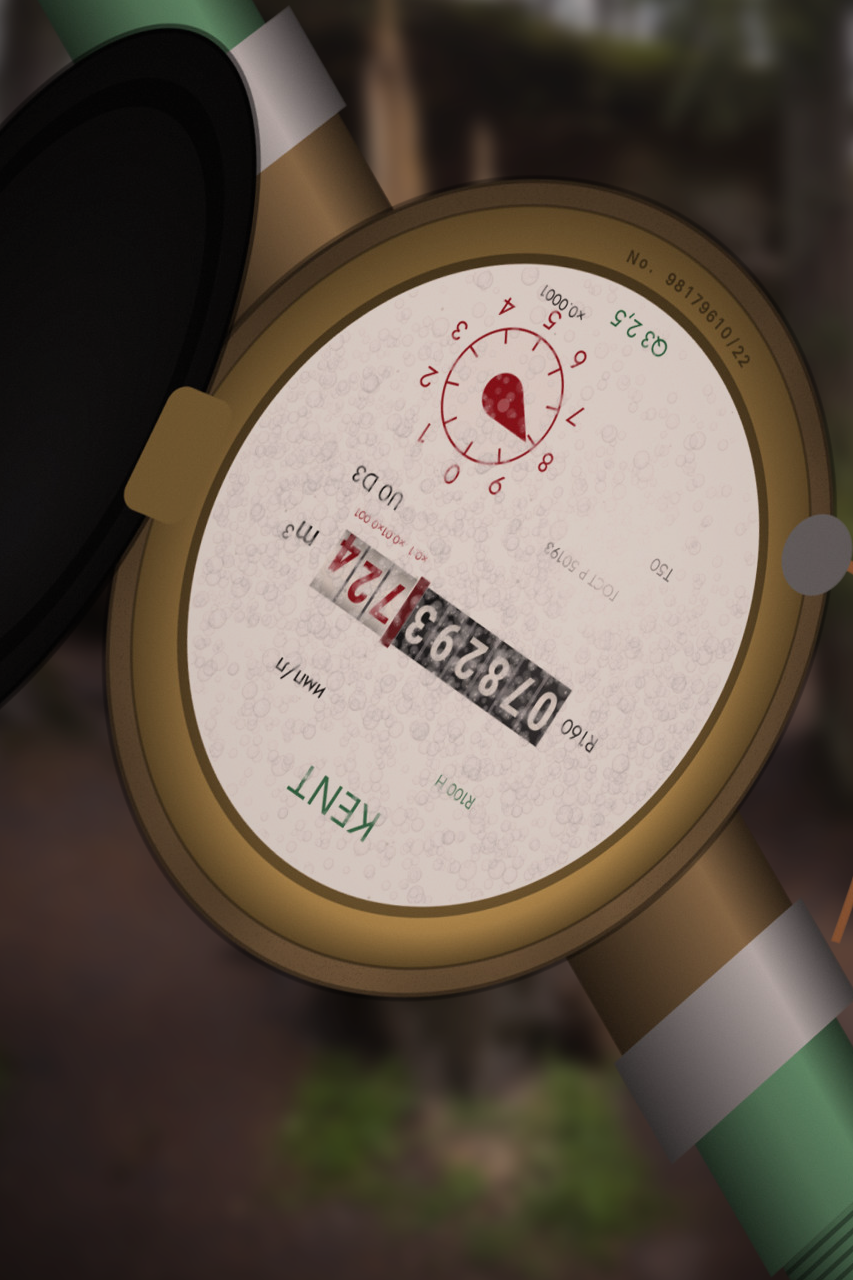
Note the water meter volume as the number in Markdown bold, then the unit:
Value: **78293.7238** m³
